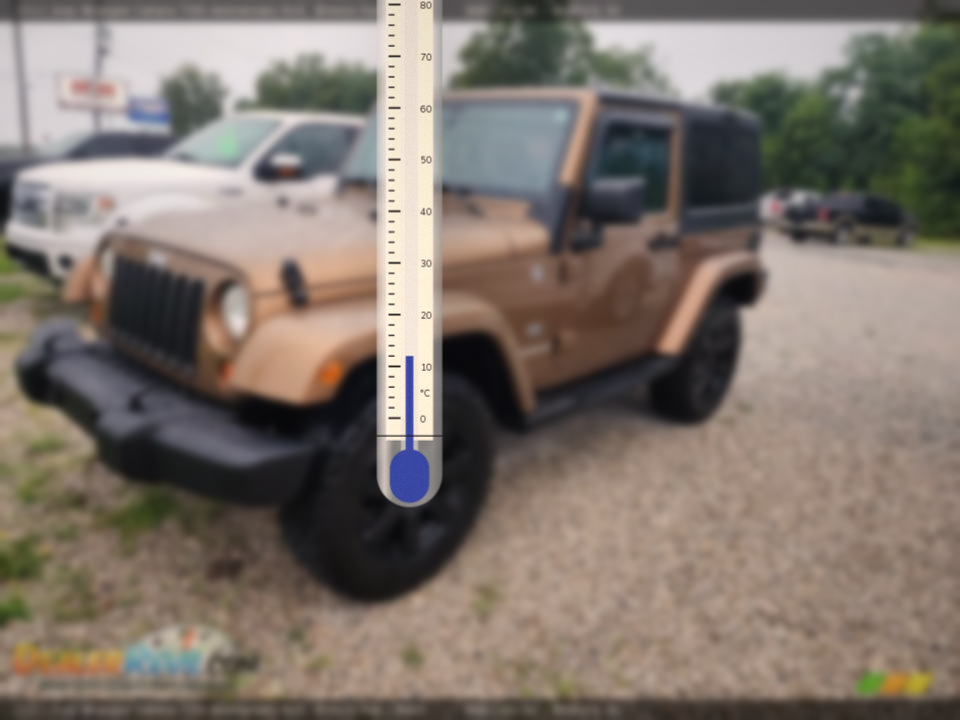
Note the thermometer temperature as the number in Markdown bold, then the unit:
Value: **12** °C
